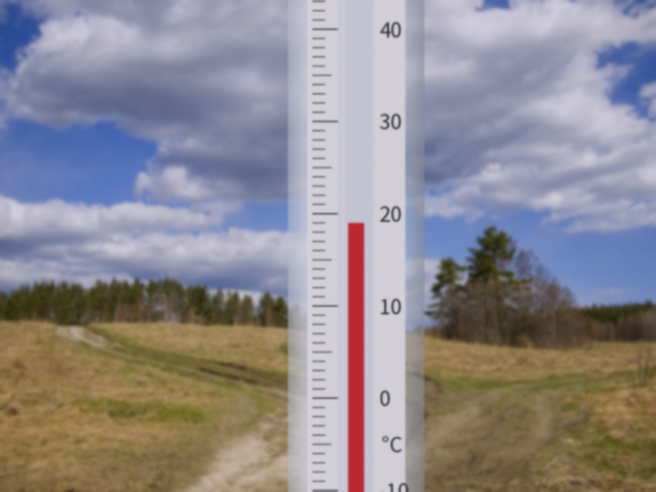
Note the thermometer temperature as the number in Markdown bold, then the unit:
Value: **19** °C
